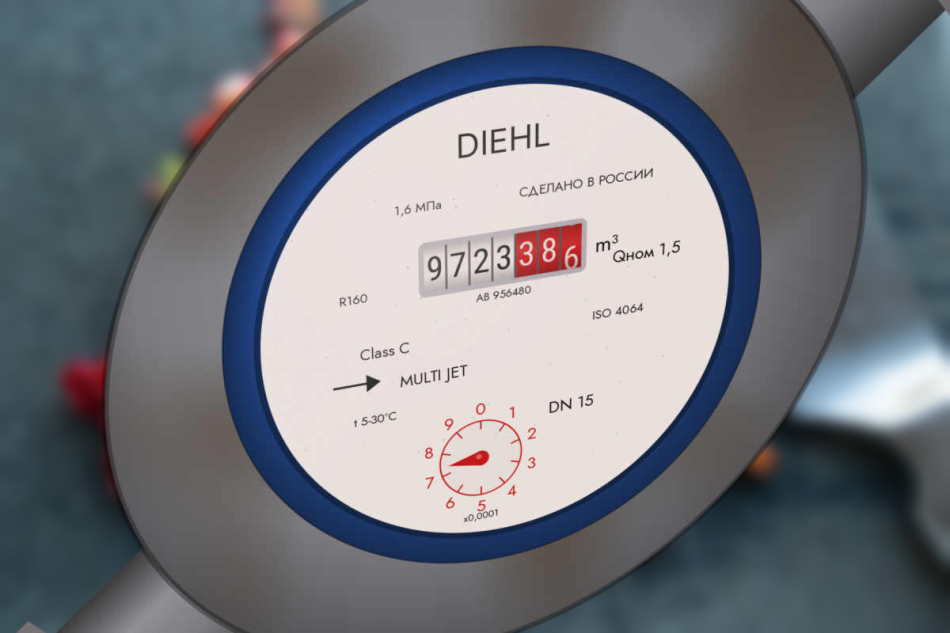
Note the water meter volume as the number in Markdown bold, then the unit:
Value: **9723.3857** m³
